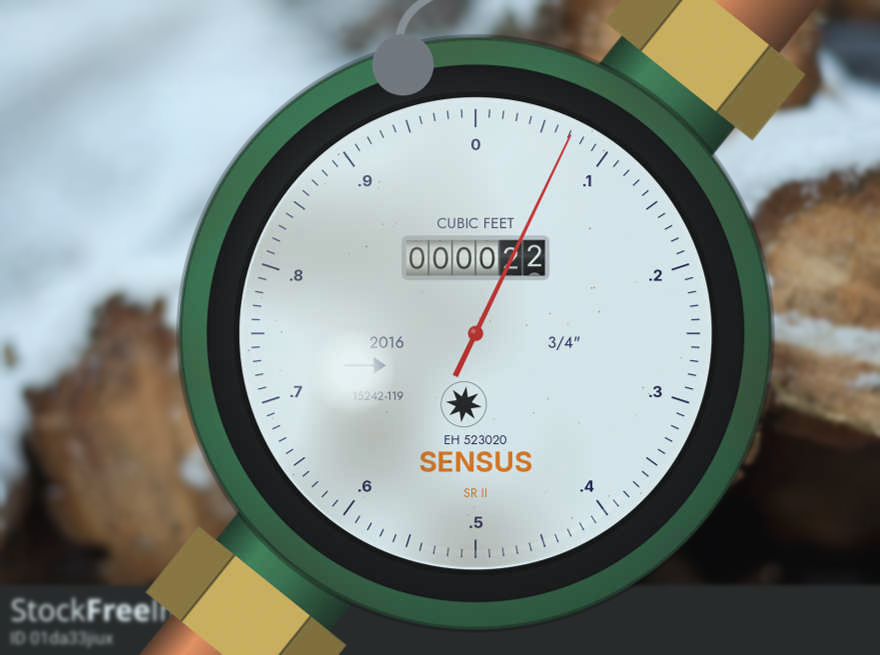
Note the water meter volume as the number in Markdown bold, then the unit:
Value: **22.07** ft³
